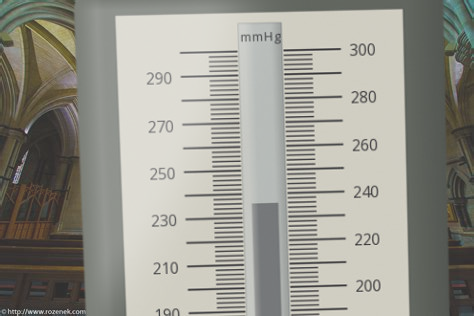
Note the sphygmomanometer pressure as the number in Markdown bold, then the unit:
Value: **236** mmHg
